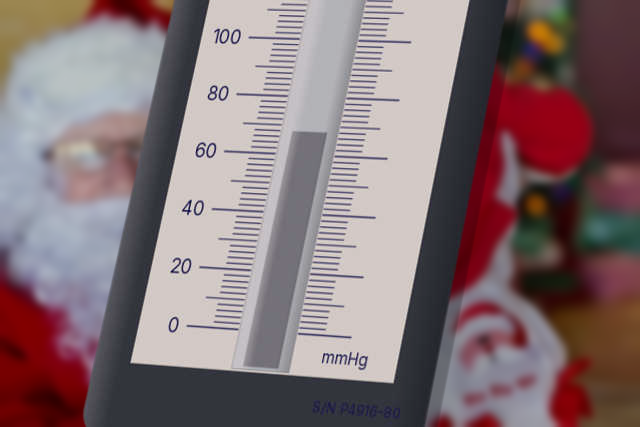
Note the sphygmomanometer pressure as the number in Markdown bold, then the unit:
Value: **68** mmHg
